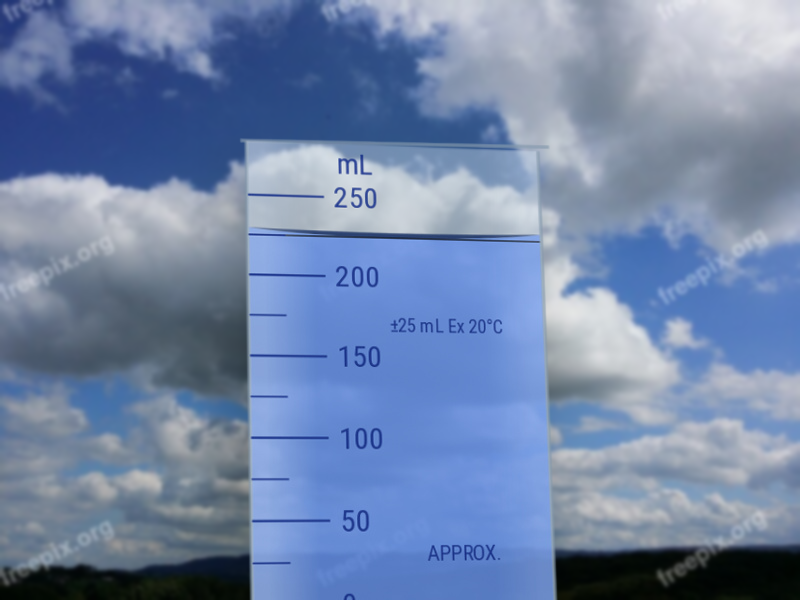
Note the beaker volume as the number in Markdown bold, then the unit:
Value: **225** mL
